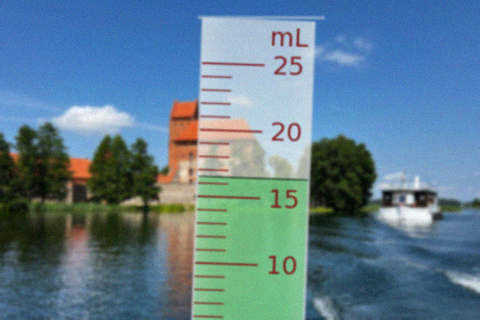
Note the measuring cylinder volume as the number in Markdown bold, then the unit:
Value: **16.5** mL
